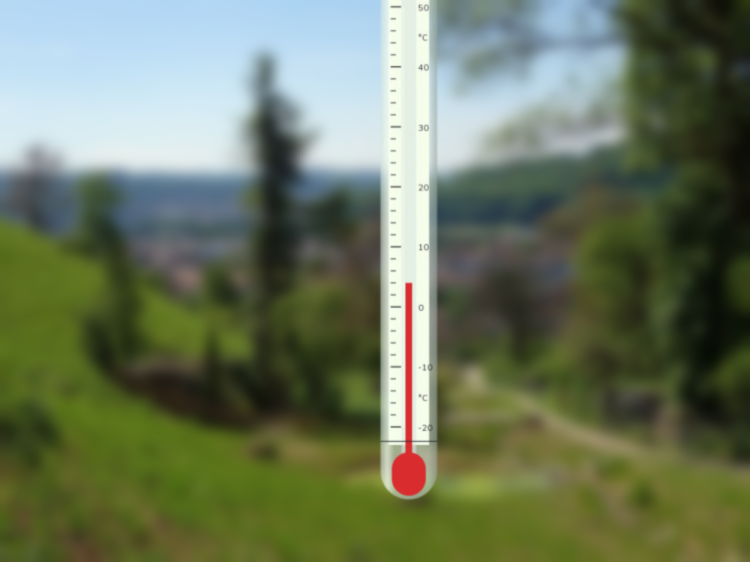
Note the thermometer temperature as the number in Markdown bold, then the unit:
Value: **4** °C
